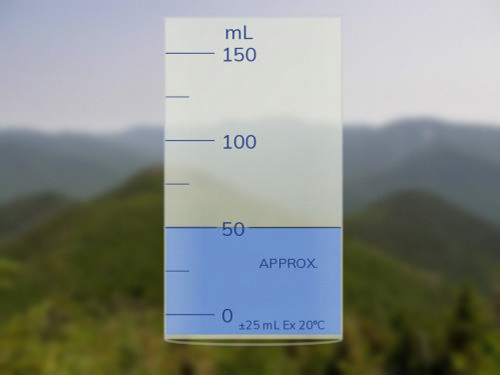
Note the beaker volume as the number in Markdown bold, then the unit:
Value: **50** mL
